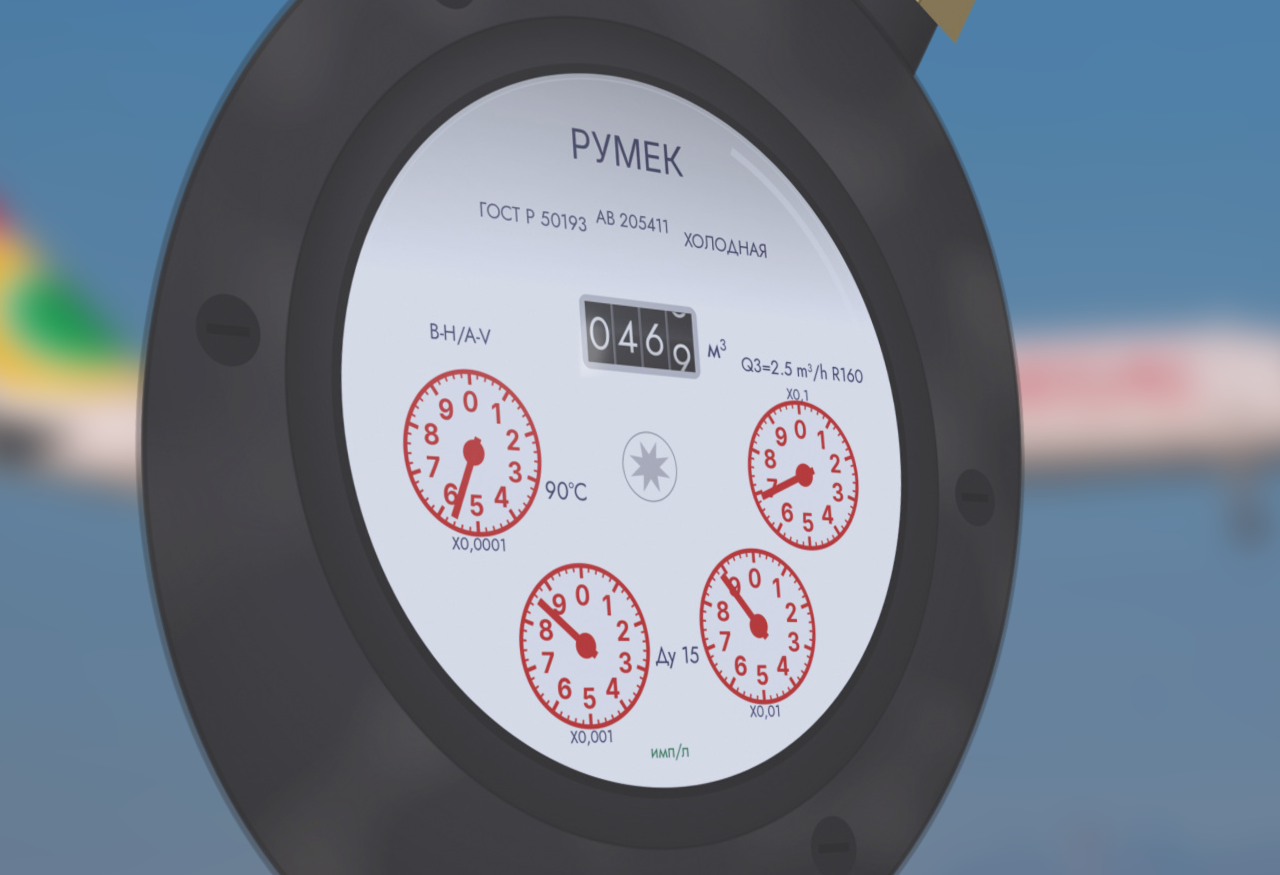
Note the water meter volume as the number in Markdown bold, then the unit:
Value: **468.6885** m³
